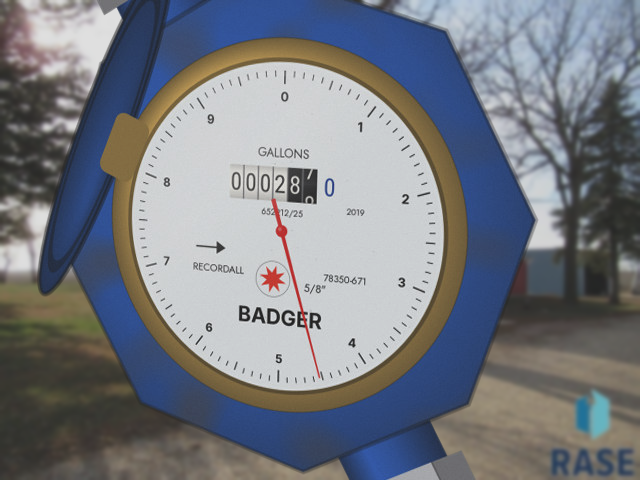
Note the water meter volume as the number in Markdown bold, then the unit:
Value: **2874.5** gal
